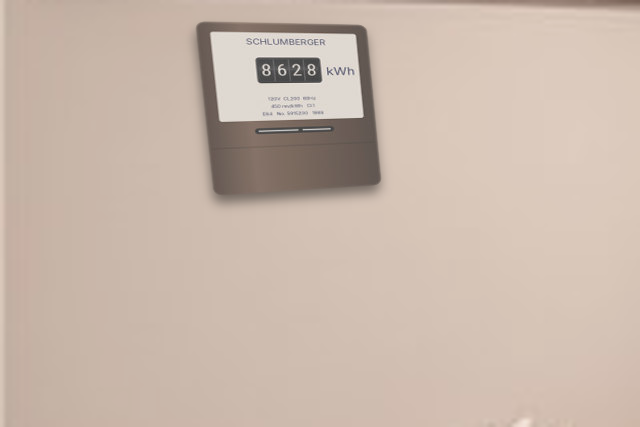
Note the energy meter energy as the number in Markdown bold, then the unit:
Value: **8628** kWh
